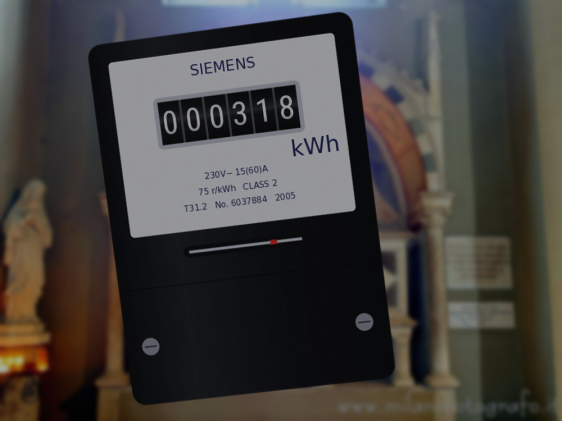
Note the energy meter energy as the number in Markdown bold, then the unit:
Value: **318** kWh
